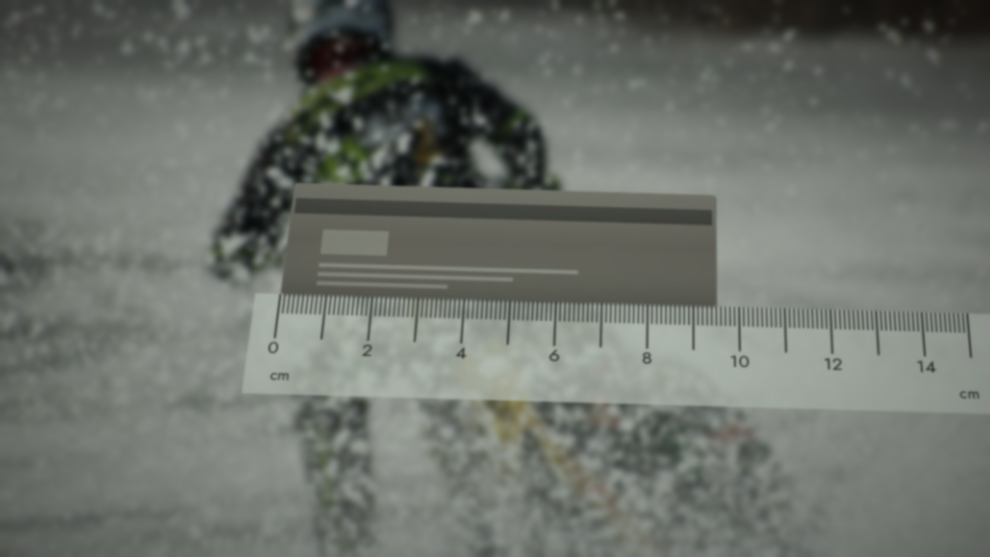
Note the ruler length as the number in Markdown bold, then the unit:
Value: **9.5** cm
